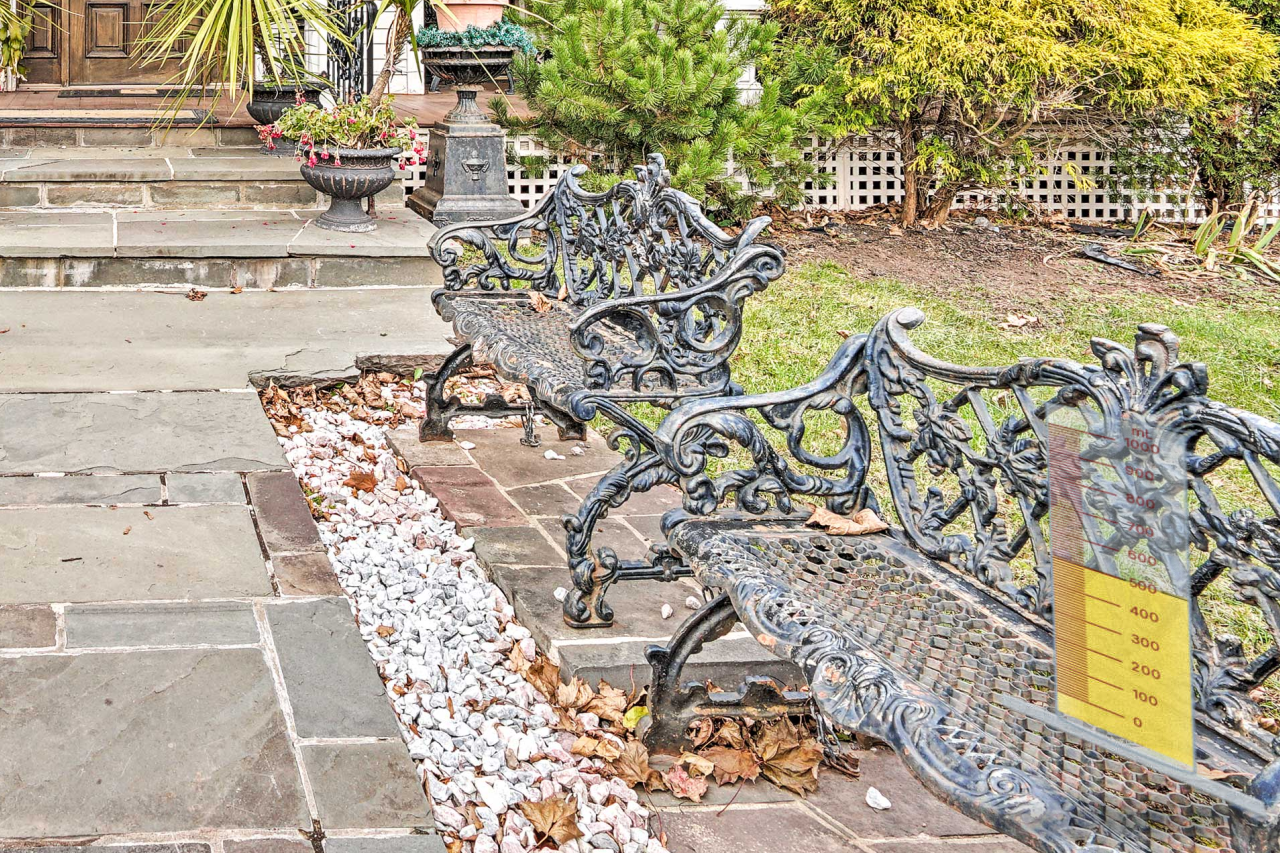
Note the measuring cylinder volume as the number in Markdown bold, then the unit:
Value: **500** mL
